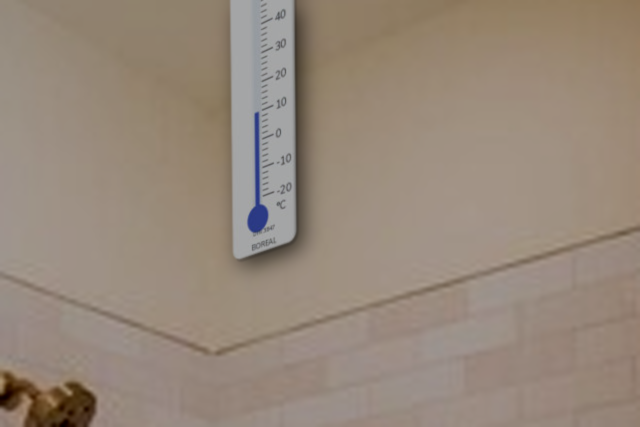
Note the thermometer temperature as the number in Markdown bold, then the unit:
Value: **10** °C
